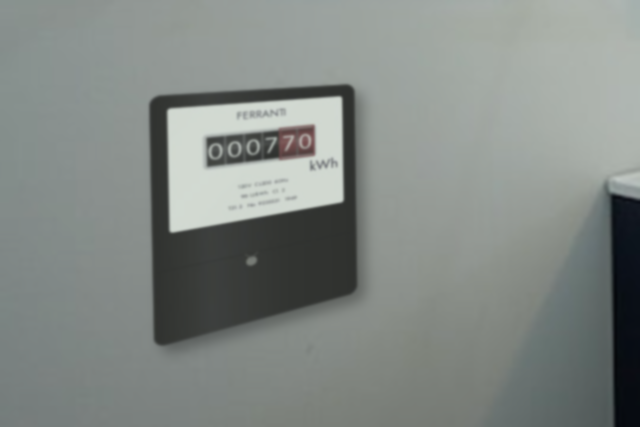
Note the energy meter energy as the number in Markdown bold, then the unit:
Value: **7.70** kWh
